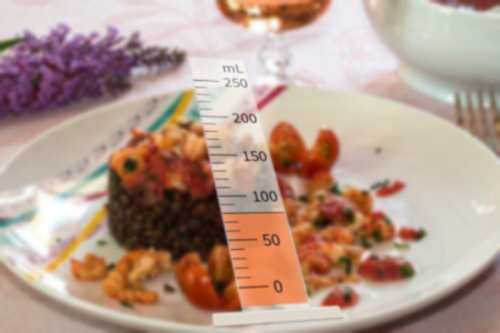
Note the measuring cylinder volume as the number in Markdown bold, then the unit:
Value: **80** mL
